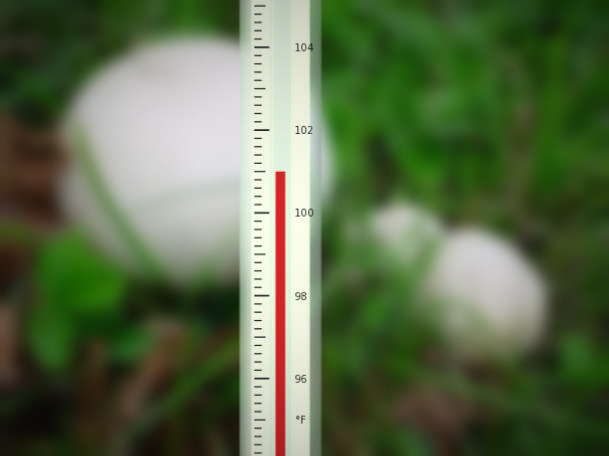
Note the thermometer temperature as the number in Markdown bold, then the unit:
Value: **101** °F
